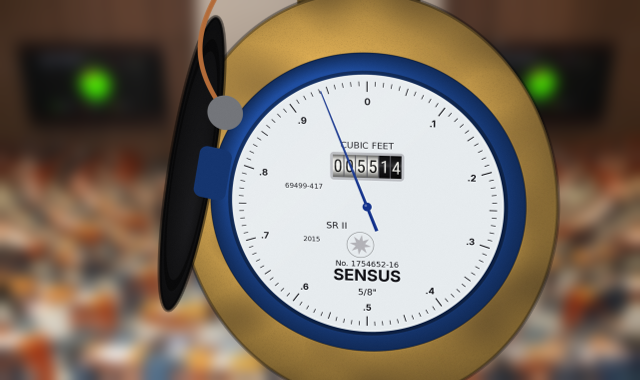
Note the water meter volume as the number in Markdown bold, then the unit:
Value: **5513.94** ft³
